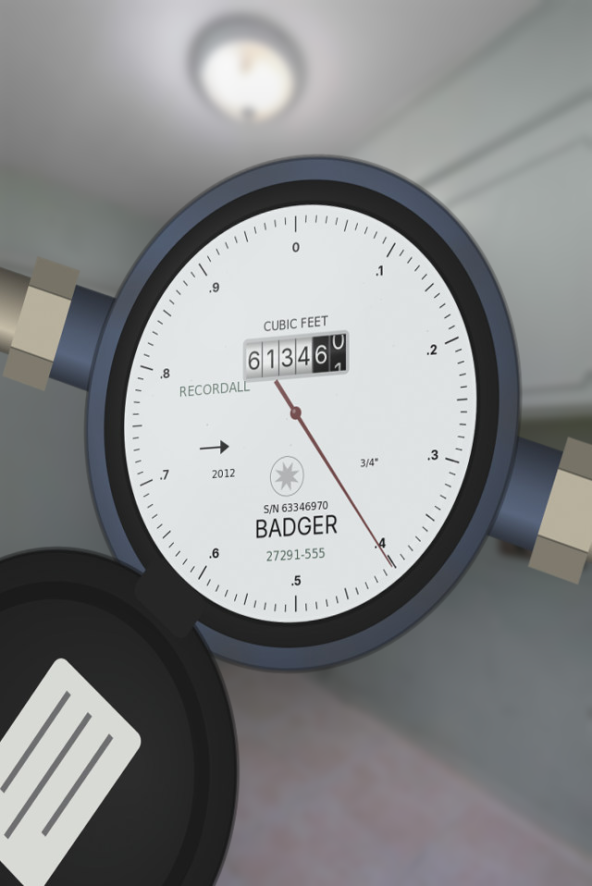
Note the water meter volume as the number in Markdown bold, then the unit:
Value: **613460.40** ft³
